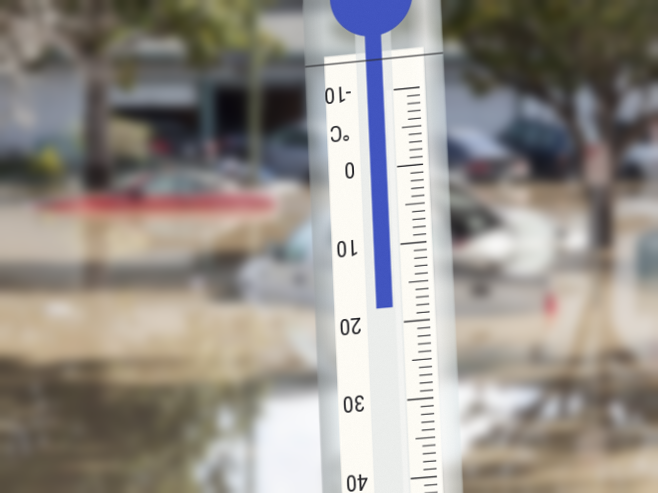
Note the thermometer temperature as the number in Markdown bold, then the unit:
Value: **18** °C
